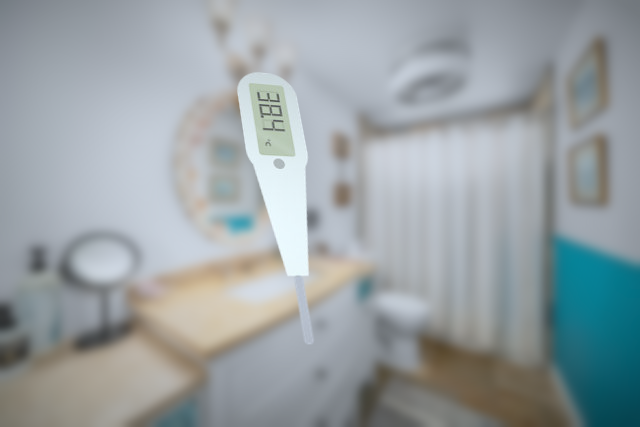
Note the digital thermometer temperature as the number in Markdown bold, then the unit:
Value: **38.4** °C
